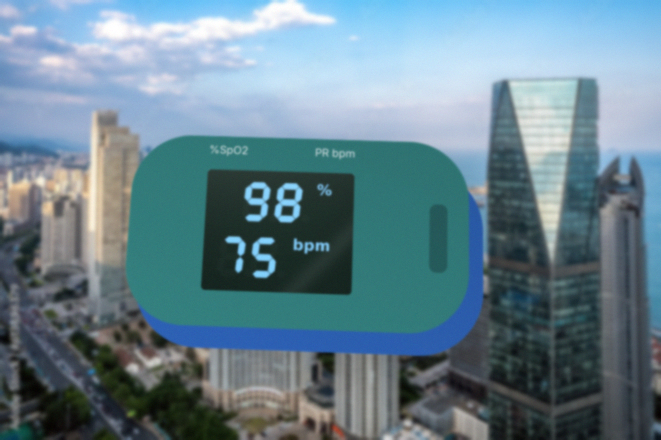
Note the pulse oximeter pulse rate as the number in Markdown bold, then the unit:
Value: **75** bpm
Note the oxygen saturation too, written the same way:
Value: **98** %
